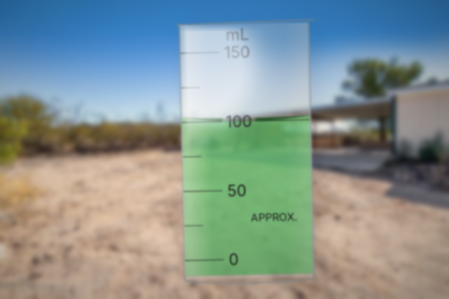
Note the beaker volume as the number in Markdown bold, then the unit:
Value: **100** mL
